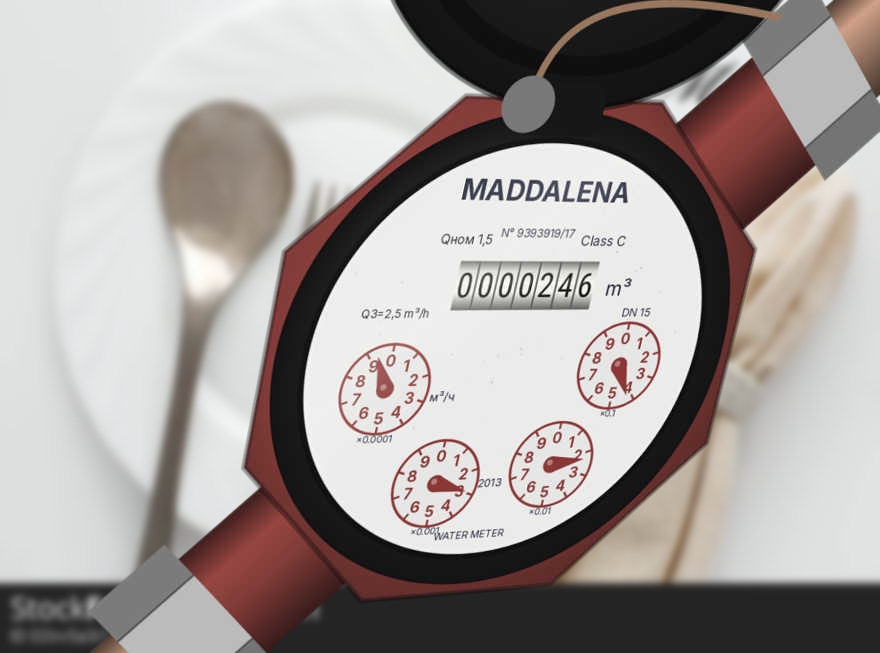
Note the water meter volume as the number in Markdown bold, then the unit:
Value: **246.4229** m³
